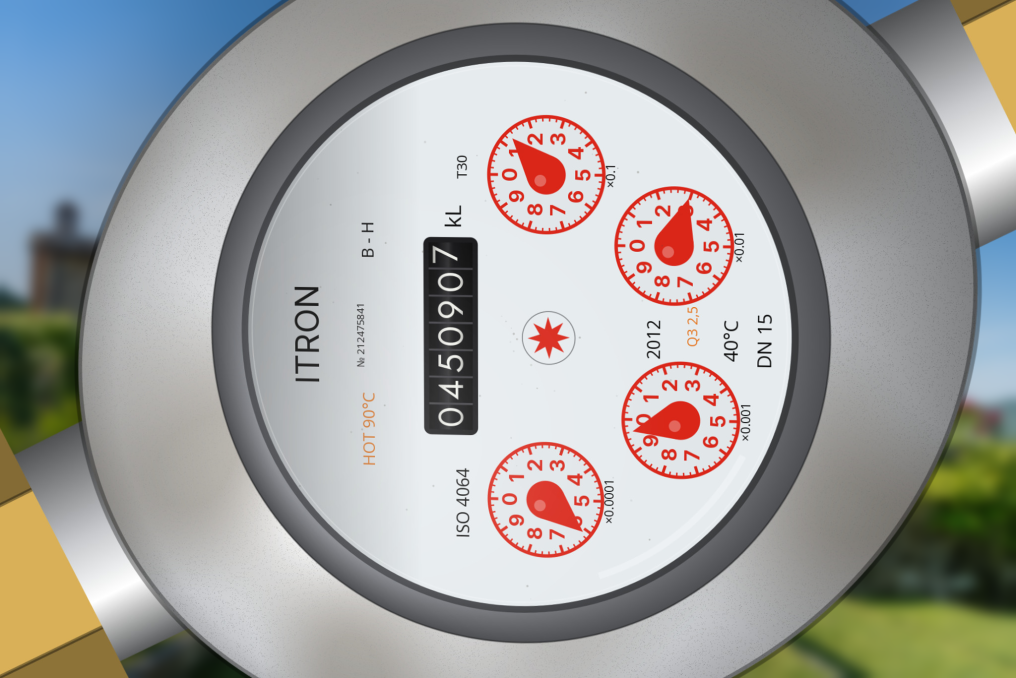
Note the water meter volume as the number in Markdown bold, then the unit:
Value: **450907.1296** kL
